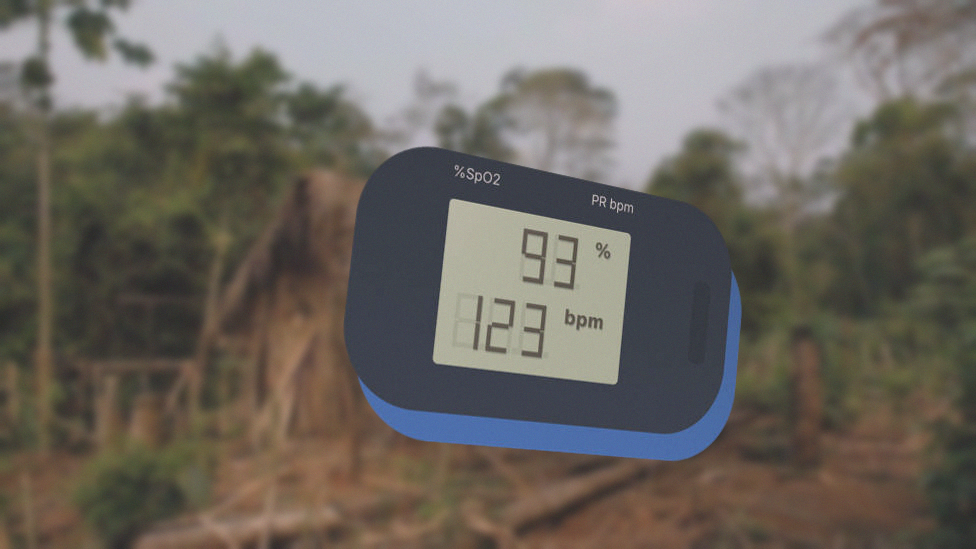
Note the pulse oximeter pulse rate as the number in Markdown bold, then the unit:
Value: **123** bpm
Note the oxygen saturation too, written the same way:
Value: **93** %
